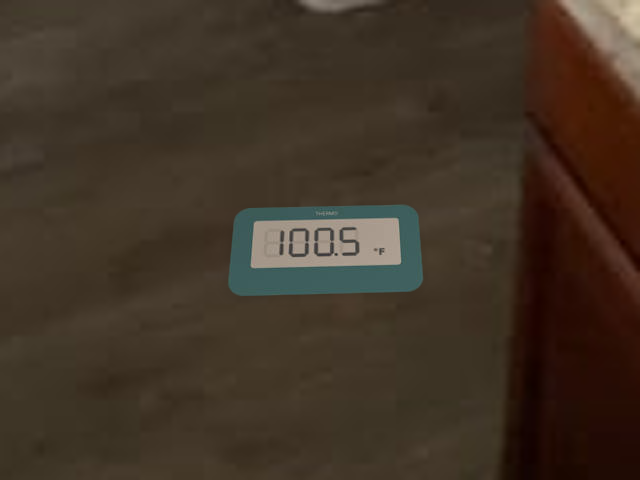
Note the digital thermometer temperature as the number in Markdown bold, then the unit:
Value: **100.5** °F
